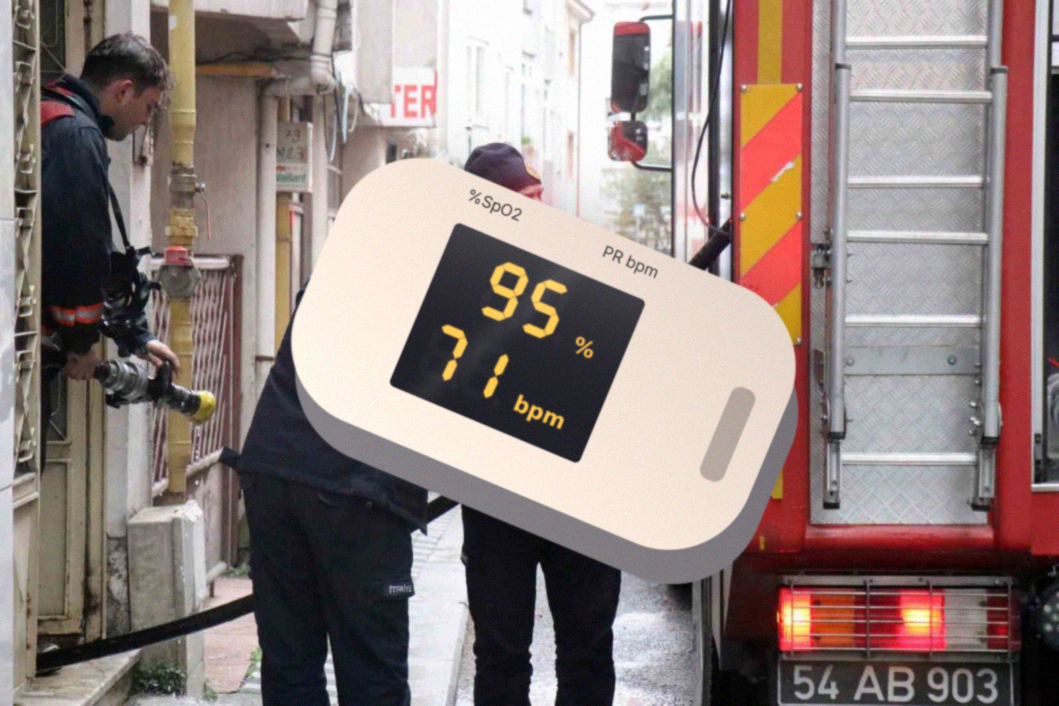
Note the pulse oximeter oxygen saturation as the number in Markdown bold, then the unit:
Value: **95** %
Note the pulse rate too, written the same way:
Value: **71** bpm
